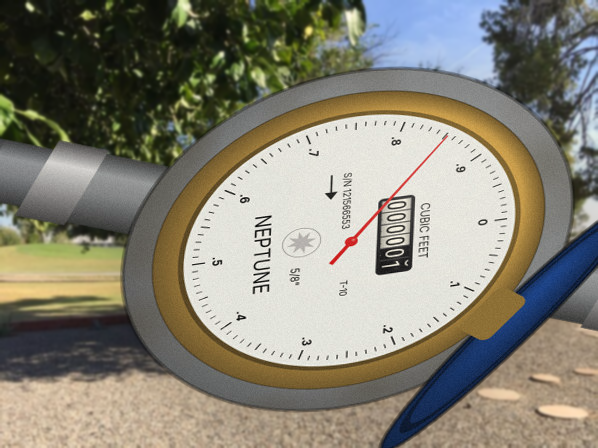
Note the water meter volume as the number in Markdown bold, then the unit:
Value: **0.85** ft³
